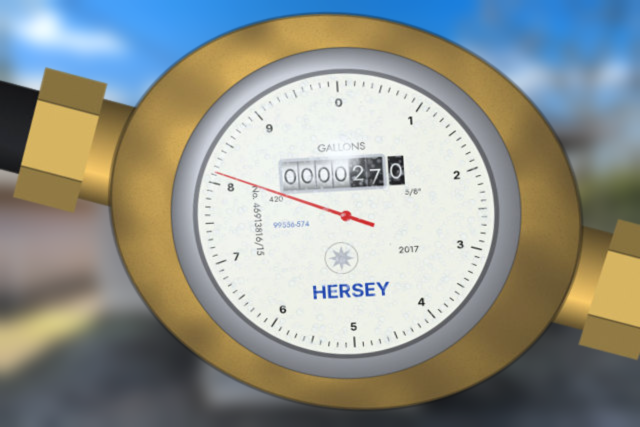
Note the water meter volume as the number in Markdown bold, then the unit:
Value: **268.1** gal
